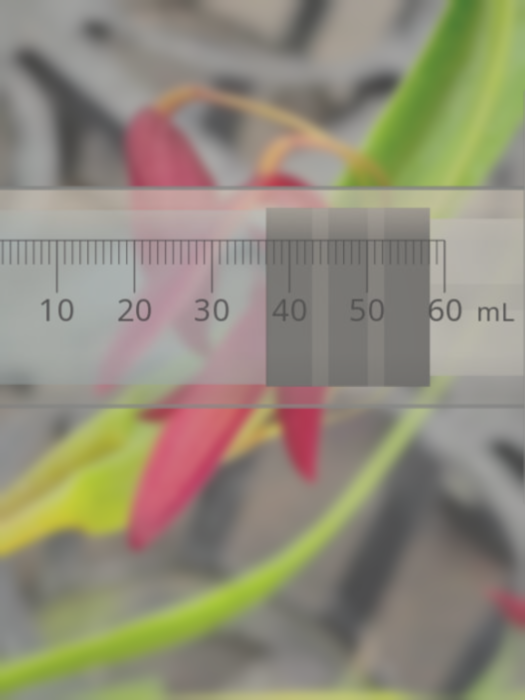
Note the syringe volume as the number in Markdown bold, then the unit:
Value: **37** mL
